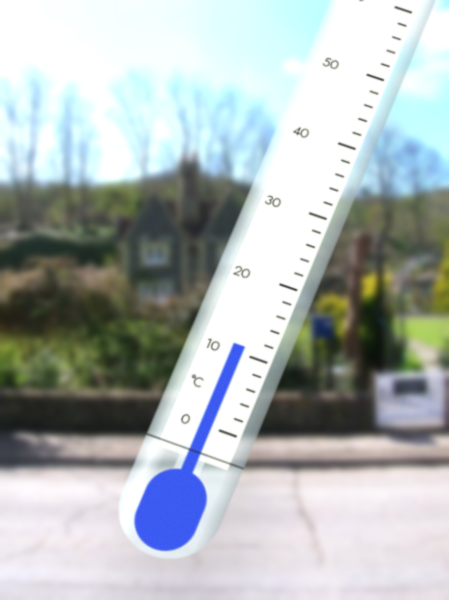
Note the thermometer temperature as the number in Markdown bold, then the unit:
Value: **11** °C
